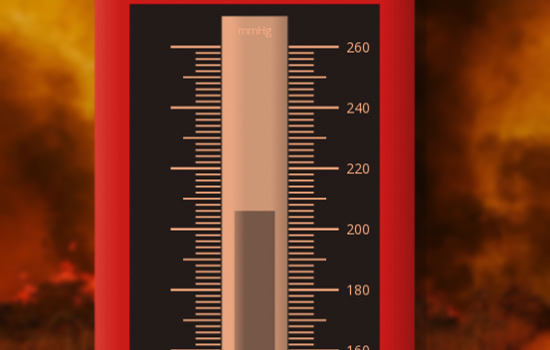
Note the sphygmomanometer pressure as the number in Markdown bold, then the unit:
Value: **206** mmHg
